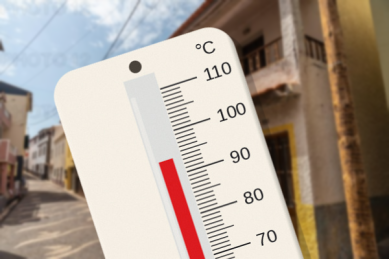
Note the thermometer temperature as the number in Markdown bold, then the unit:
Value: **94** °C
